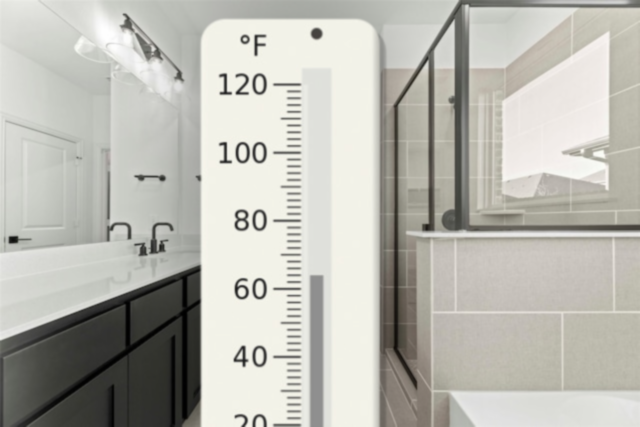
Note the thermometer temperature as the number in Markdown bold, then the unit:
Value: **64** °F
